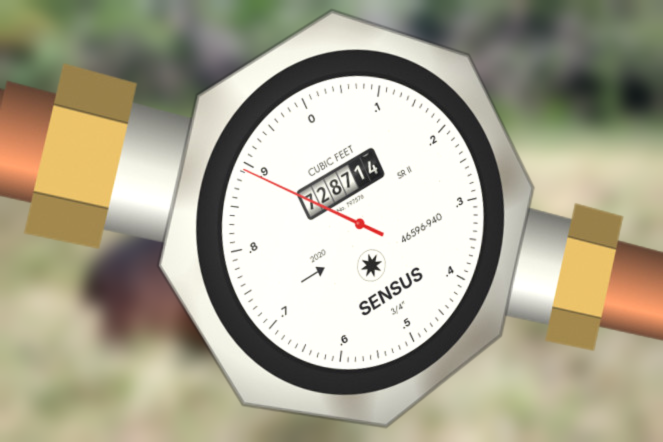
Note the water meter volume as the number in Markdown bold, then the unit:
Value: **728713.89** ft³
